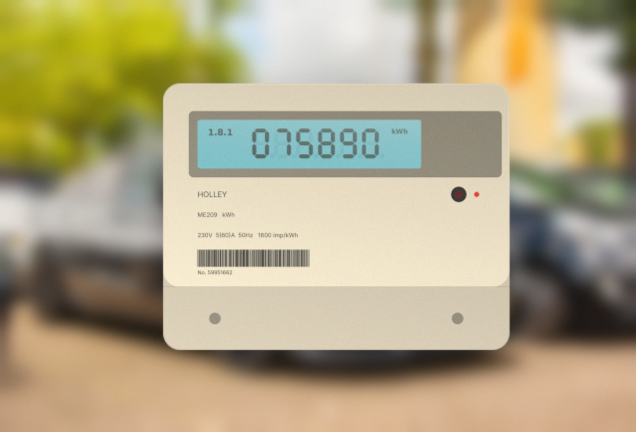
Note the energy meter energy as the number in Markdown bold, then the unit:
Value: **75890** kWh
